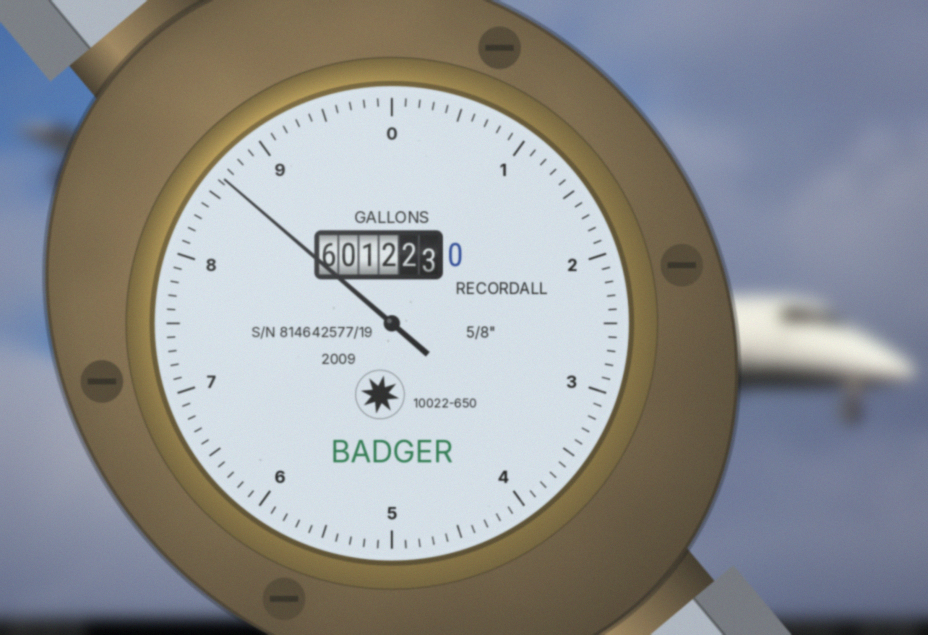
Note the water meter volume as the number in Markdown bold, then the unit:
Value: **6012228.6** gal
